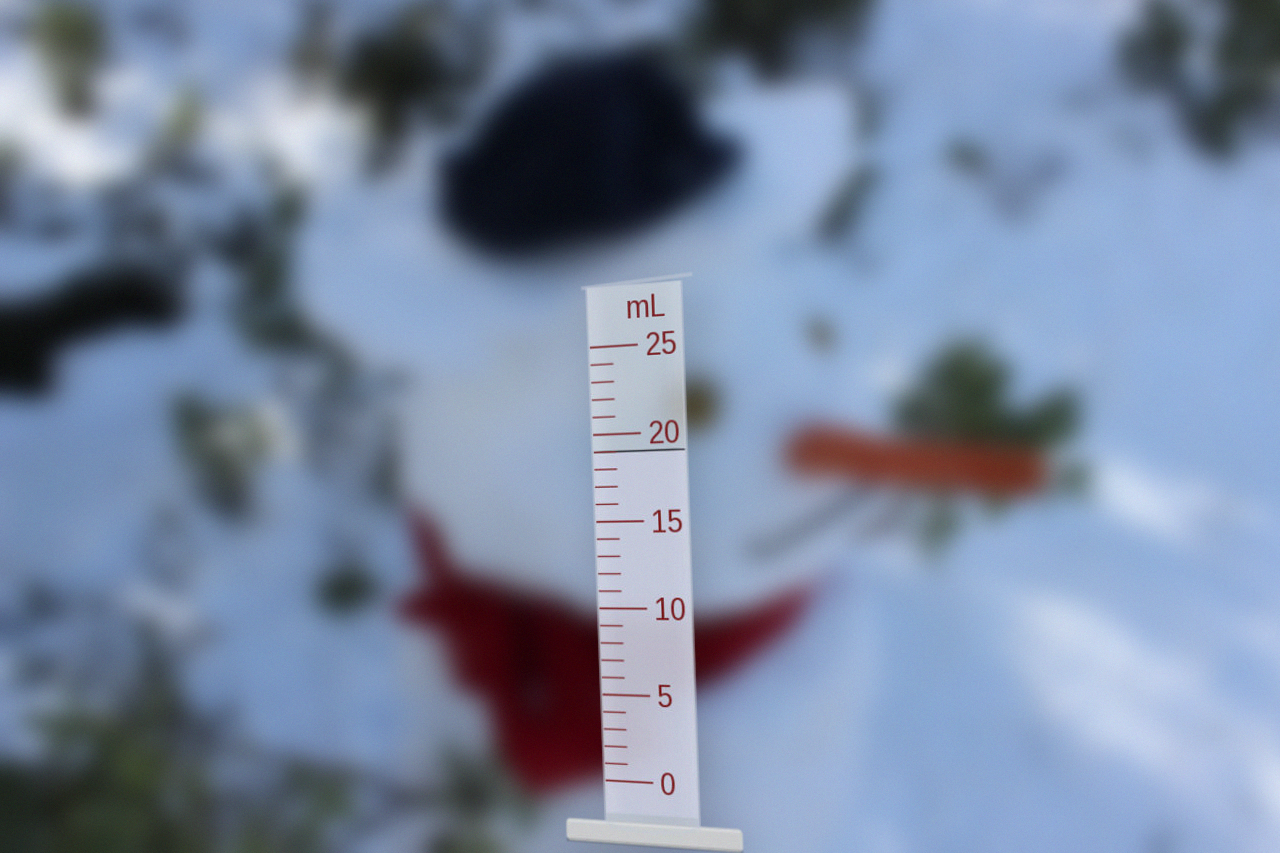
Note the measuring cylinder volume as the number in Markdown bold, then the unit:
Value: **19** mL
